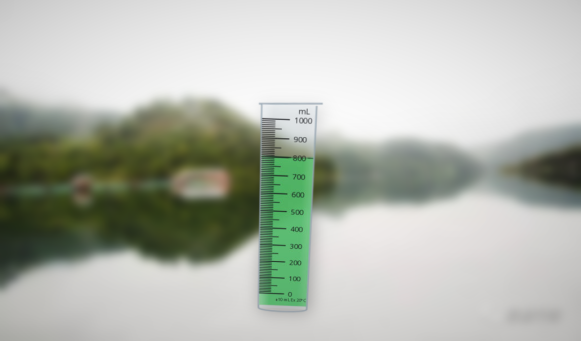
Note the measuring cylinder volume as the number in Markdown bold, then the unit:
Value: **800** mL
